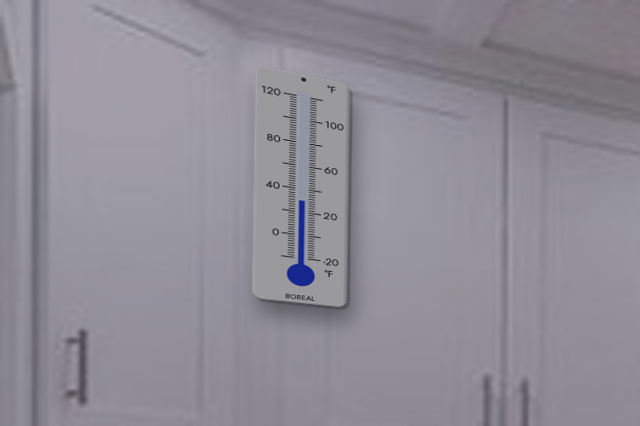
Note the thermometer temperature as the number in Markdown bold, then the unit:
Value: **30** °F
